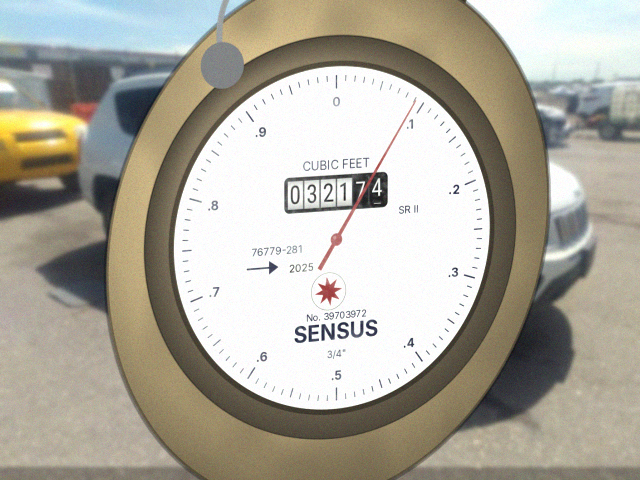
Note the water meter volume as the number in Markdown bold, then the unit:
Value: **32174.09** ft³
